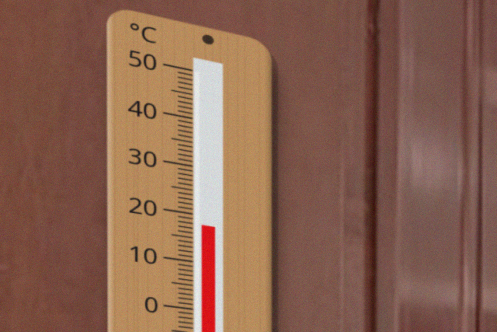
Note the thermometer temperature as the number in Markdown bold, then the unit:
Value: **18** °C
